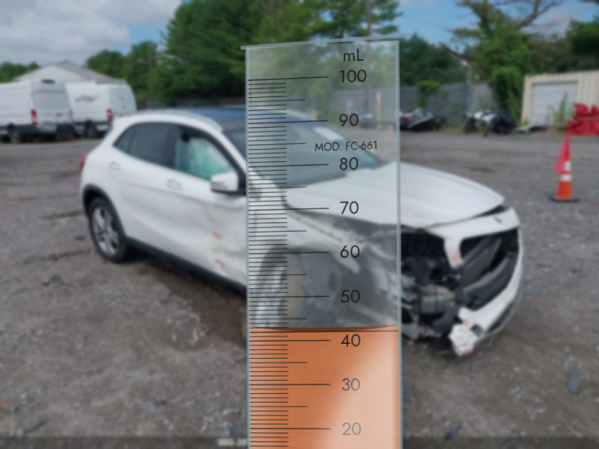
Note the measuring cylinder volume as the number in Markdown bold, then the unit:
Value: **42** mL
